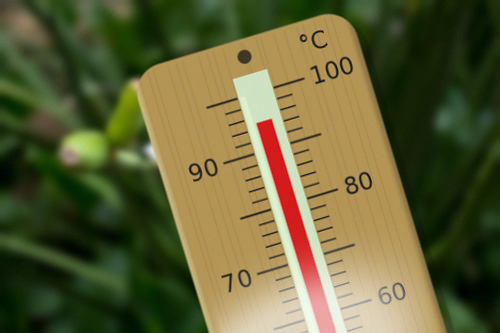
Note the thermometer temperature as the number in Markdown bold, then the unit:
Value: **95** °C
